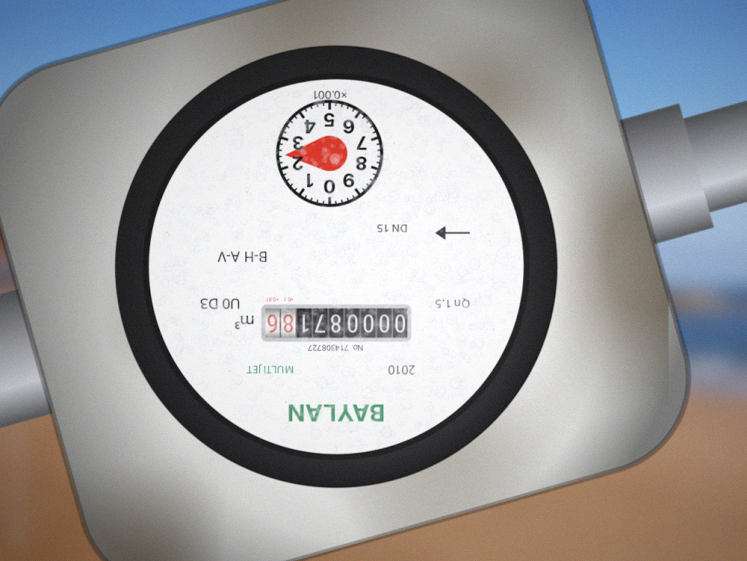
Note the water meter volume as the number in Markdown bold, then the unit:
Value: **871.862** m³
